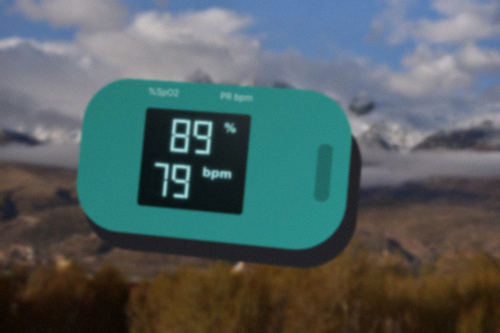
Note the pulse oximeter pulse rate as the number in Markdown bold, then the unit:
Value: **79** bpm
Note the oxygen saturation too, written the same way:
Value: **89** %
